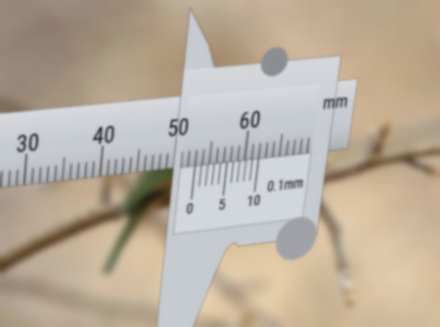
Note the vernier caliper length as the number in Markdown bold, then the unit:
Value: **53.0** mm
